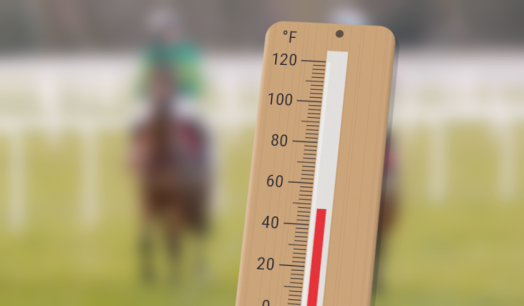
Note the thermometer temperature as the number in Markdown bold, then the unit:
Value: **48** °F
